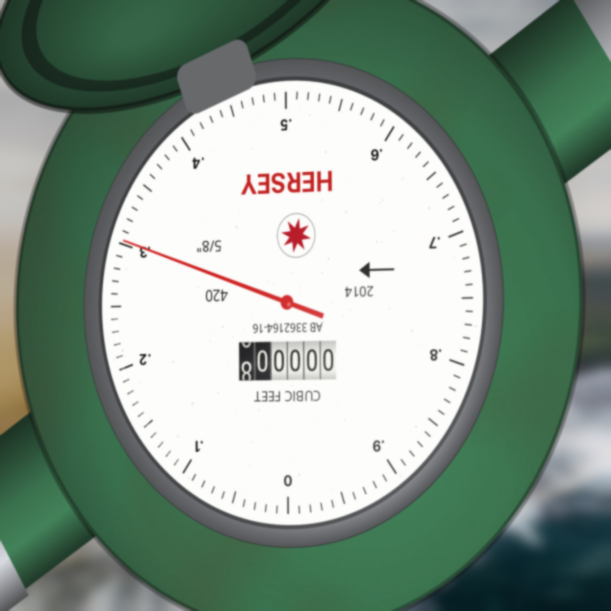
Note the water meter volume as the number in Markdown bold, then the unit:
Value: **8.30** ft³
